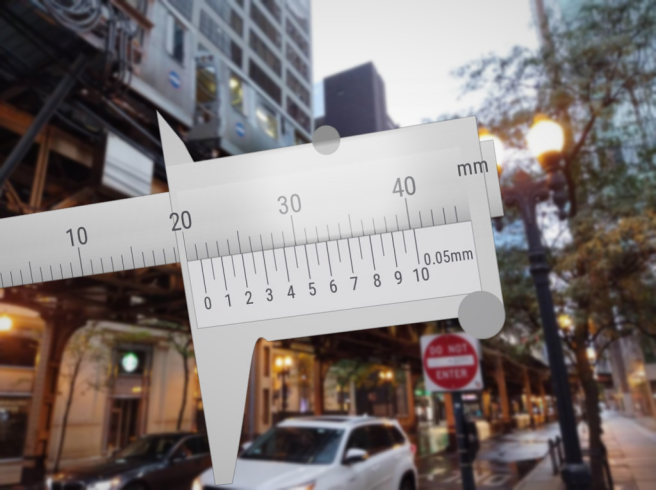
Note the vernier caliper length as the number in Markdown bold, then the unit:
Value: **21.3** mm
